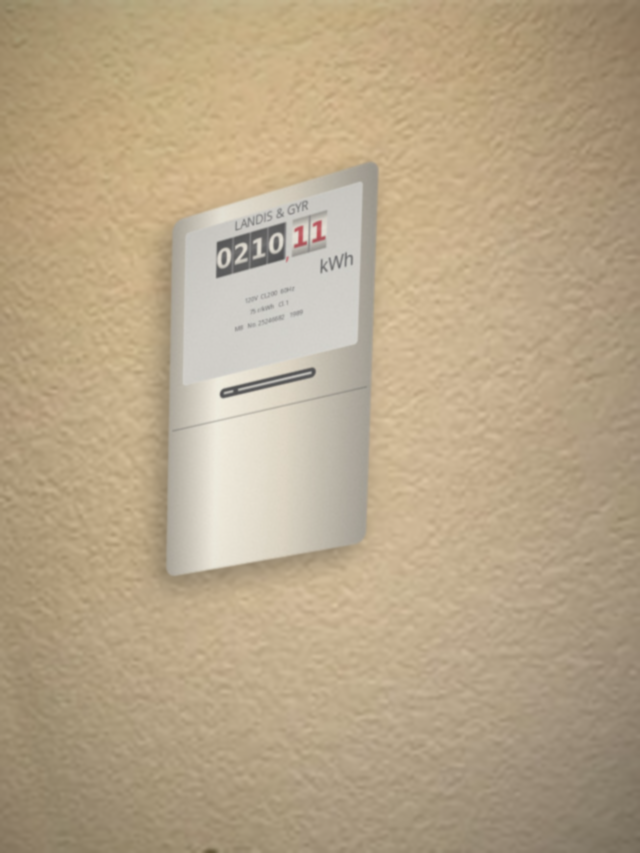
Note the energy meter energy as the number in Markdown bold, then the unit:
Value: **210.11** kWh
